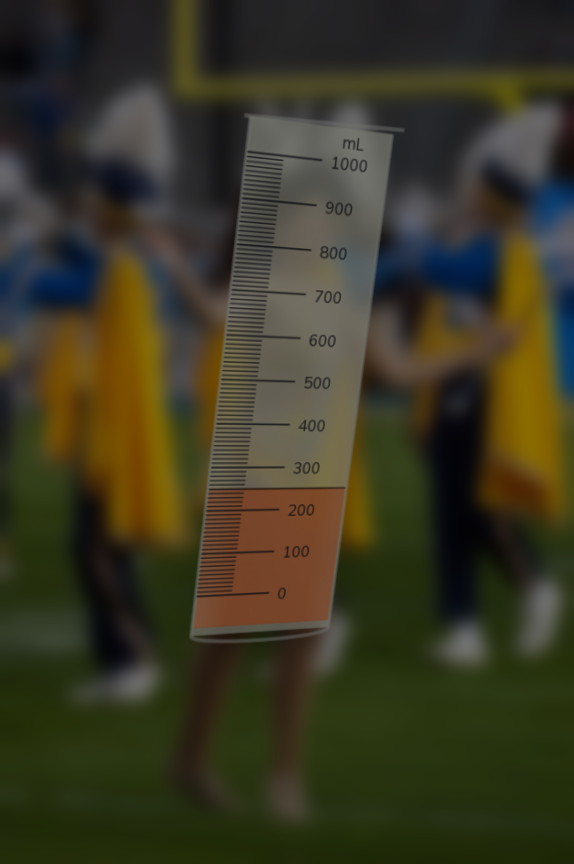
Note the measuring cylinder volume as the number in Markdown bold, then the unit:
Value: **250** mL
